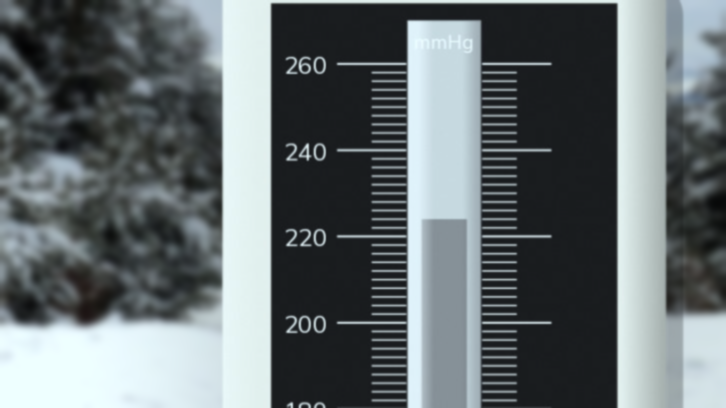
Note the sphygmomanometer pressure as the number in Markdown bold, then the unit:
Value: **224** mmHg
